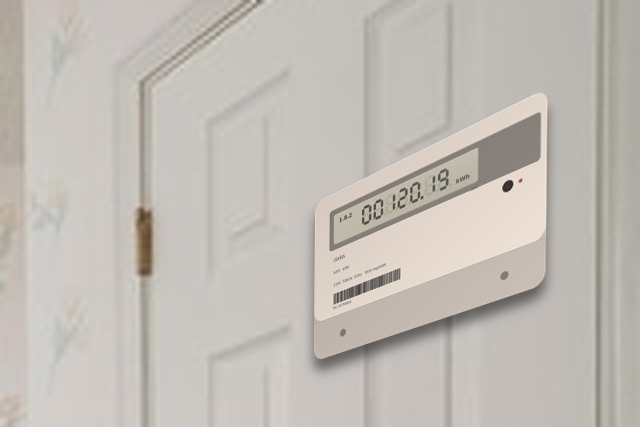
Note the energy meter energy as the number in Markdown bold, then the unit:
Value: **120.19** kWh
